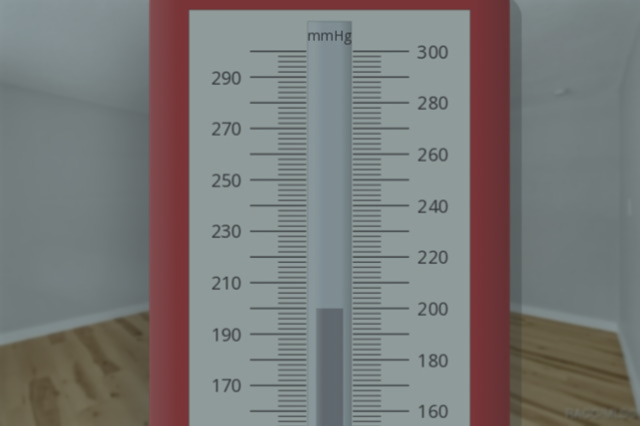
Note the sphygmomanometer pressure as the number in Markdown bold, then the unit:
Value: **200** mmHg
